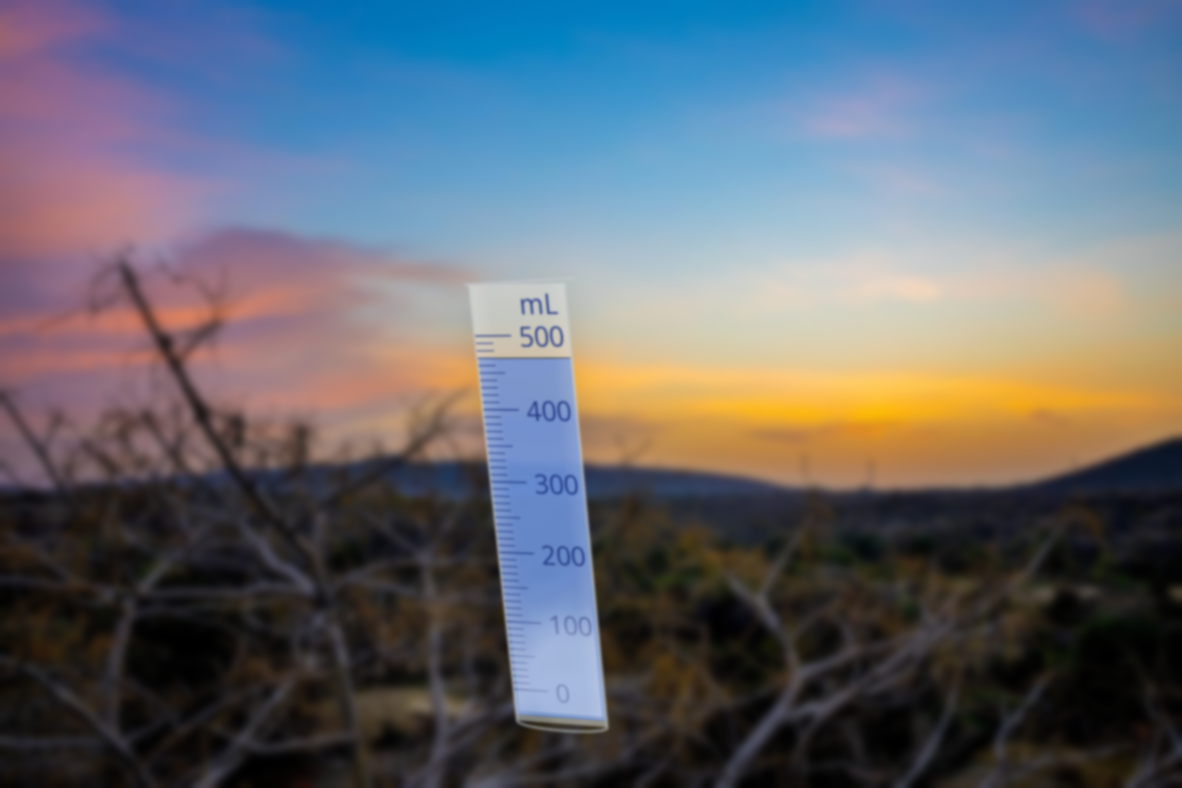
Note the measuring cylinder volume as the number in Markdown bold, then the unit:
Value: **470** mL
